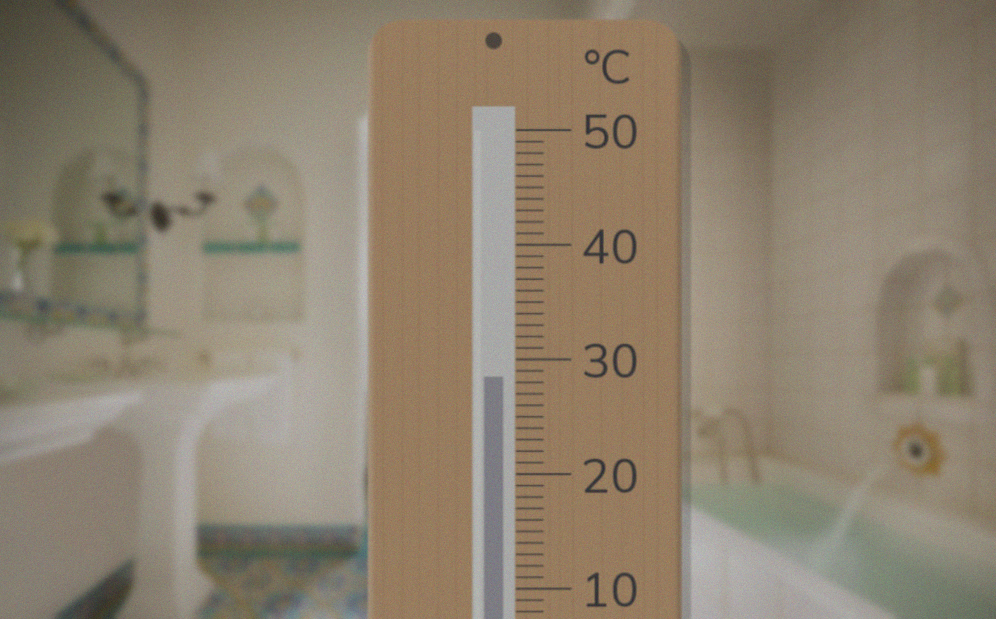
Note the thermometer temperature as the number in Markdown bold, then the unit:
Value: **28.5** °C
